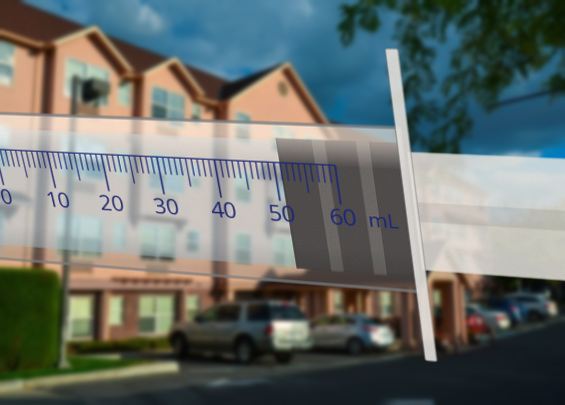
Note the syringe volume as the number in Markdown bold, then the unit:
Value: **51** mL
